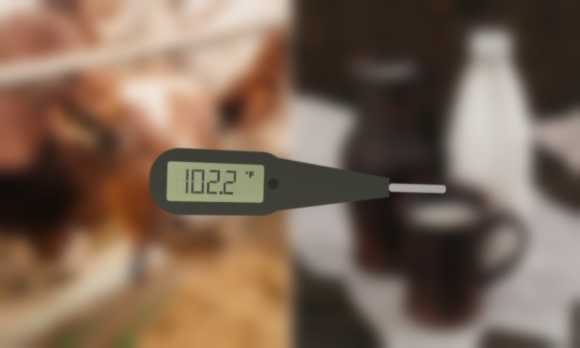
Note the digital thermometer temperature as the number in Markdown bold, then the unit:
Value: **102.2** °F
